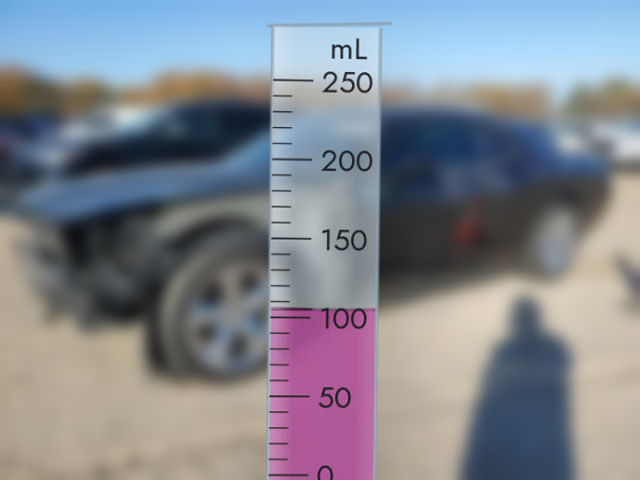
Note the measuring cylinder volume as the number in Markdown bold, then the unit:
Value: **105** mL
